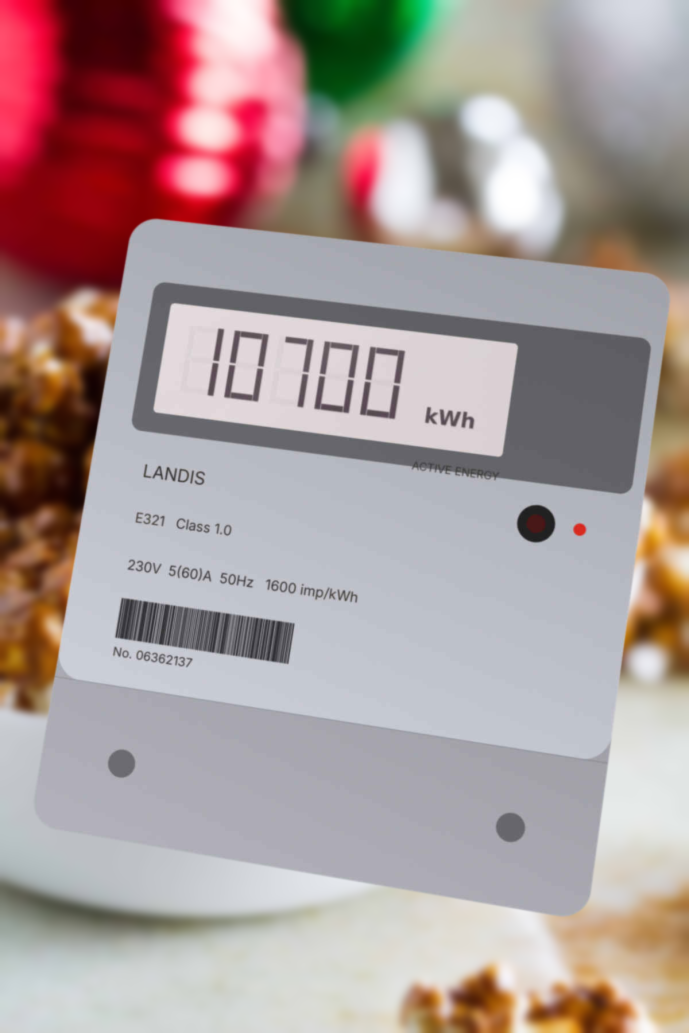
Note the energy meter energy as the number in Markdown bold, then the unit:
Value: **10700** kWh
